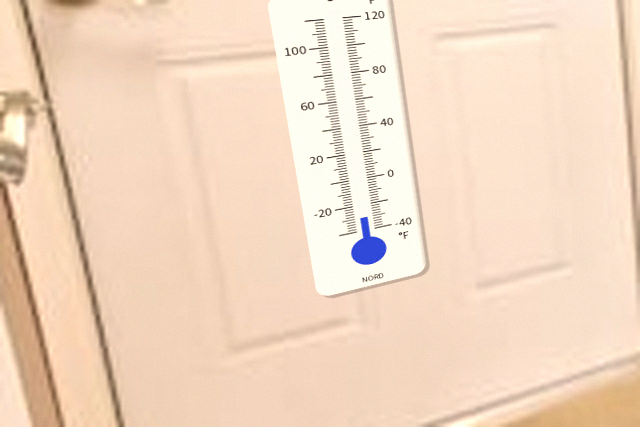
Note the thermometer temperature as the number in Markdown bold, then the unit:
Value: **-30** °F
